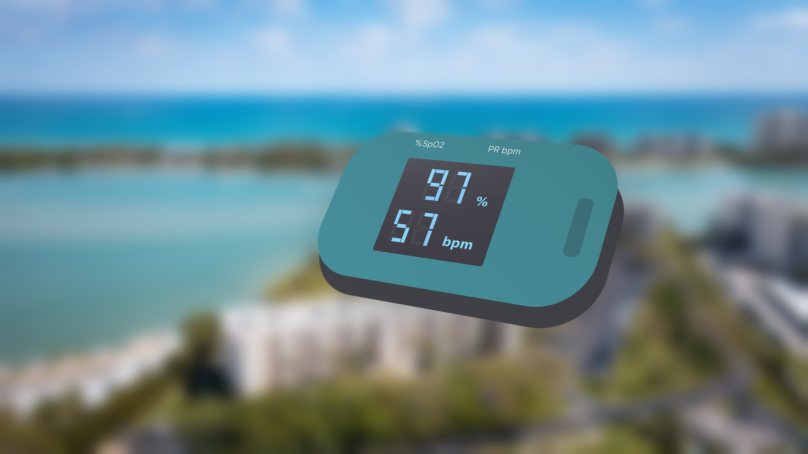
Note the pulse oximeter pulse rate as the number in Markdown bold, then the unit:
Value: **57** bpm
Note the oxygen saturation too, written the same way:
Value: **97** %
